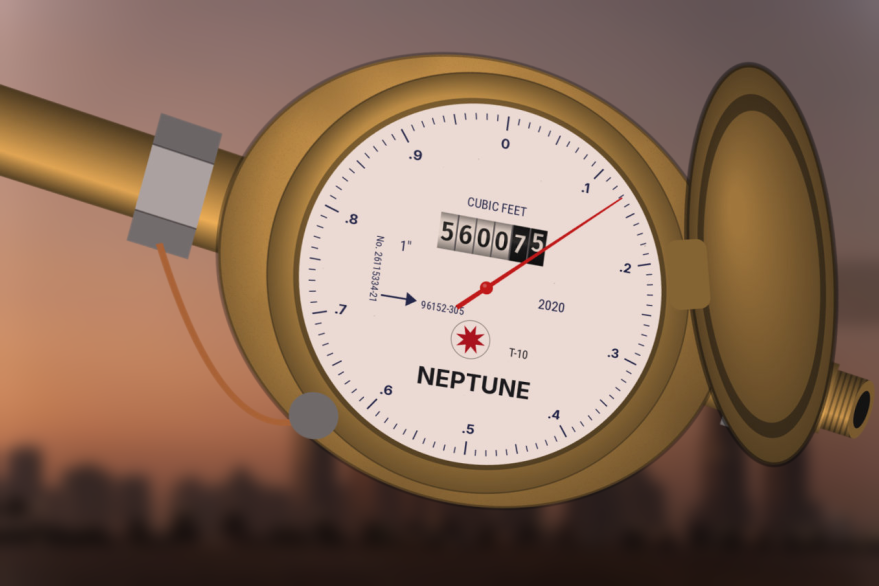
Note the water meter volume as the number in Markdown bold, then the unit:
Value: **560075.13** ft³
